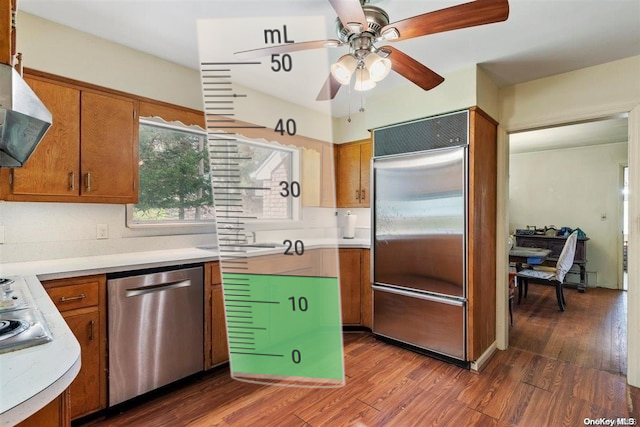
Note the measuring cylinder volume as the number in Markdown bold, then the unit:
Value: **15** mL
